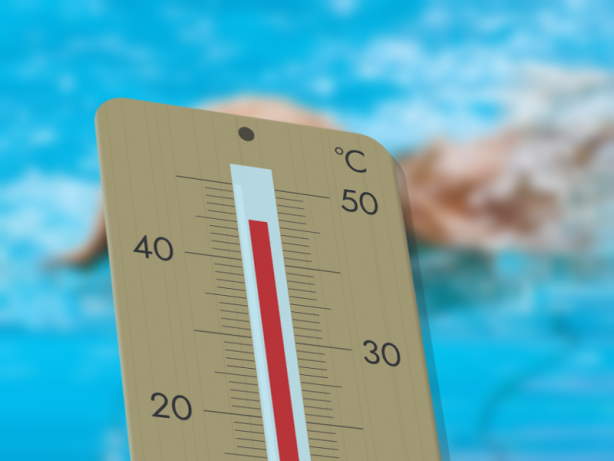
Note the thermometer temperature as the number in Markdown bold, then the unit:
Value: **45.5** °C
